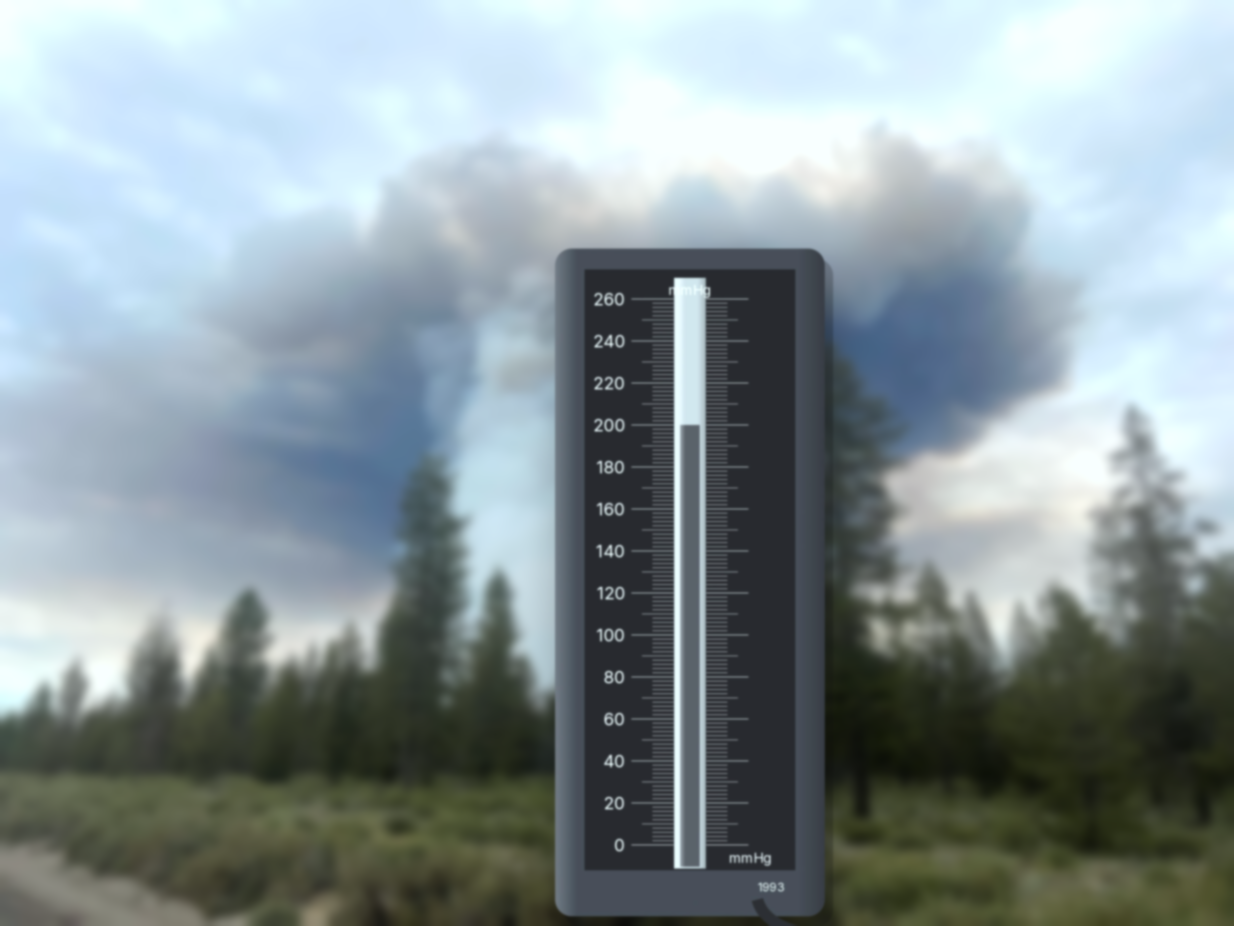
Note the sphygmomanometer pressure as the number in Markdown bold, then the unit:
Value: **200** mmHg
